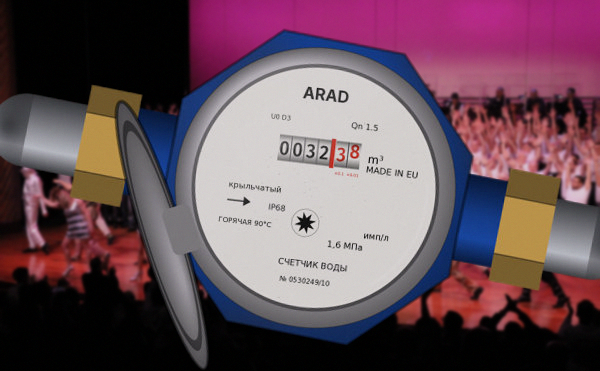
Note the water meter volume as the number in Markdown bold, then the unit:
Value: **32.38** m³
